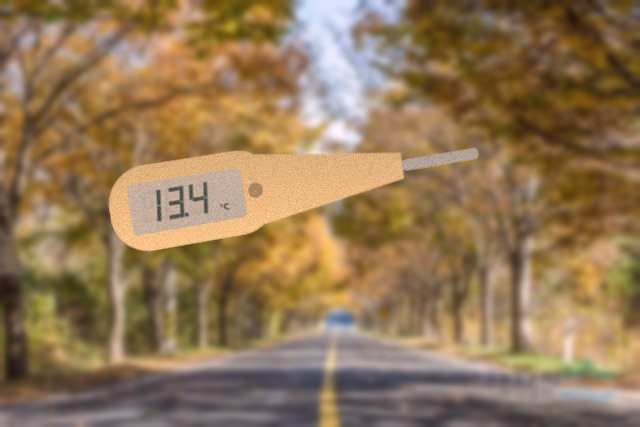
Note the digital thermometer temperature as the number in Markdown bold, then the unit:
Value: **13.4** °C
